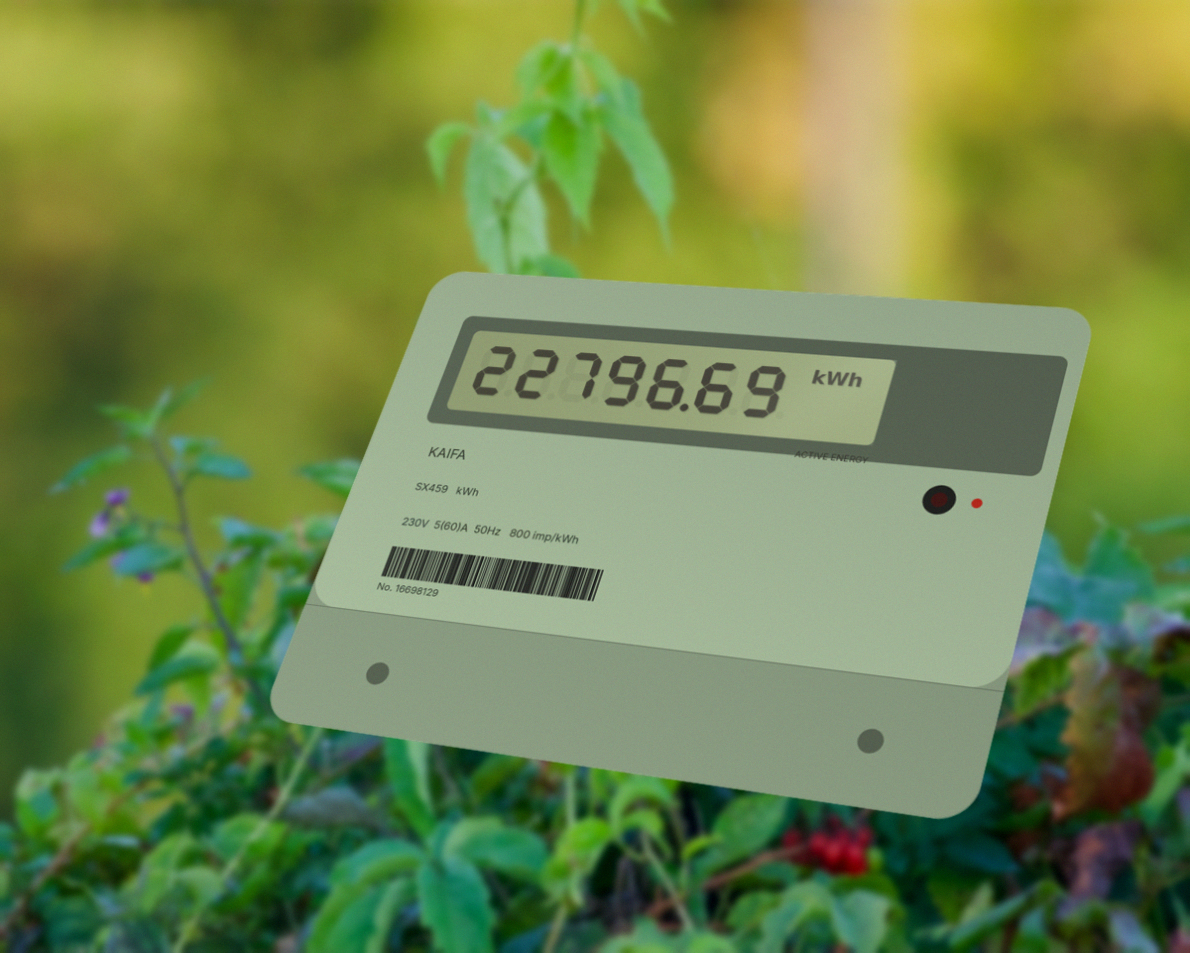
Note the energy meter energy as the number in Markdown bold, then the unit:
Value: **22796.69** kWh
